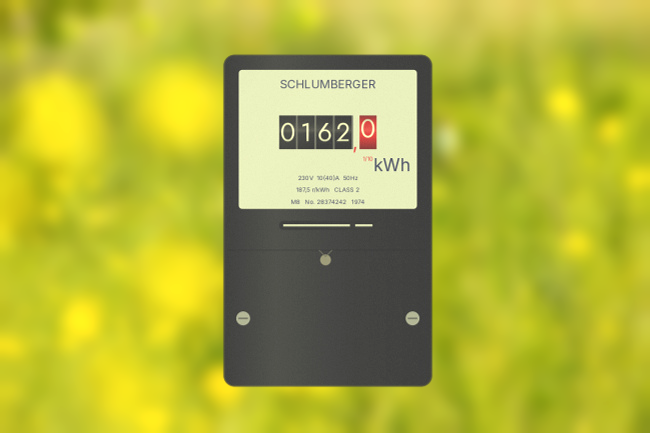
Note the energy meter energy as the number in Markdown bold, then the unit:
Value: **162.0** kWh
